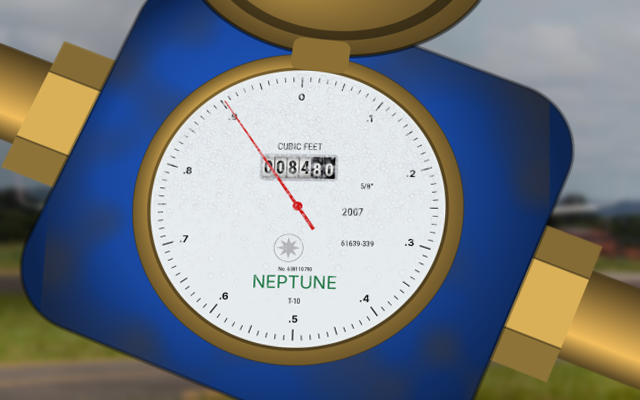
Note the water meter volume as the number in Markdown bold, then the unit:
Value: **8479.90** ft³
